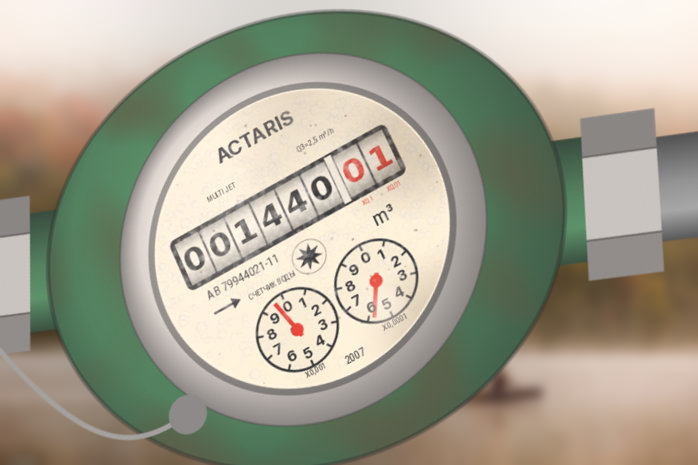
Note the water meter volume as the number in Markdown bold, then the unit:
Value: **1440.0095** m³
